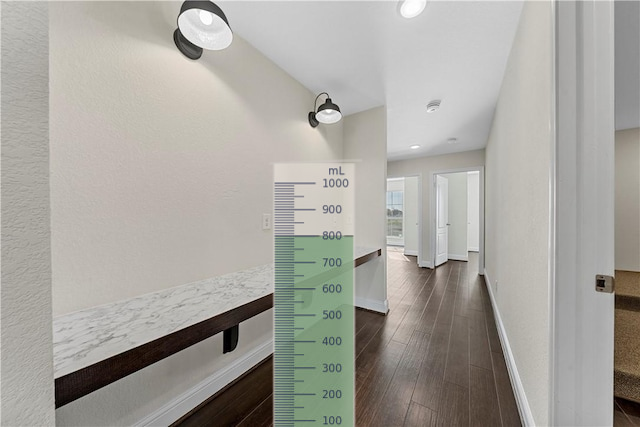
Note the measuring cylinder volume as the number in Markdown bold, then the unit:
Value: **800** mL
